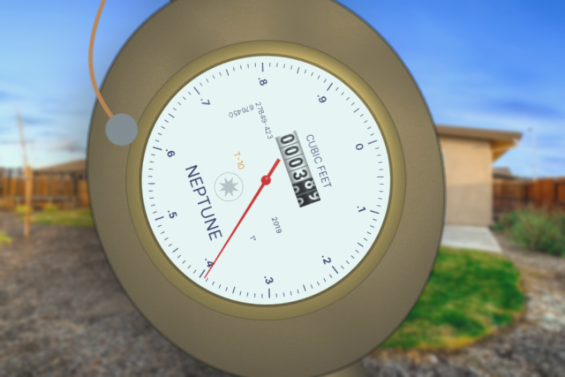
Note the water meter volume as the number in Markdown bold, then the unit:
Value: **389.39** ft³
